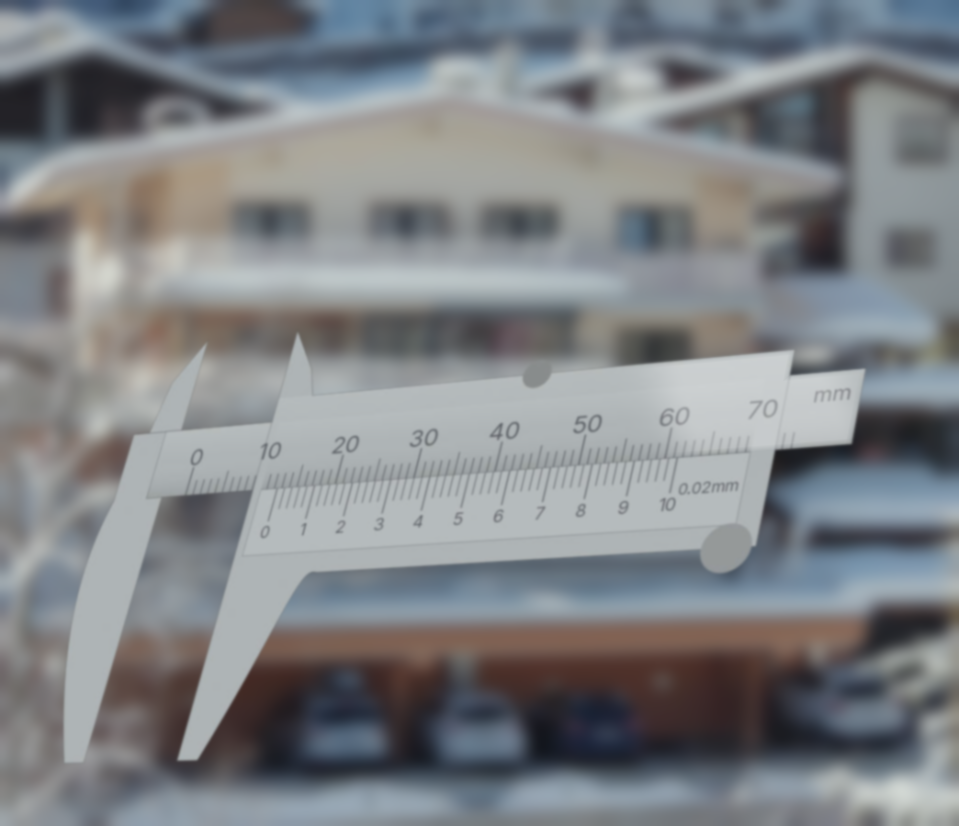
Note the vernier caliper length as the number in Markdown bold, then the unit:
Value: **12.4** mm
